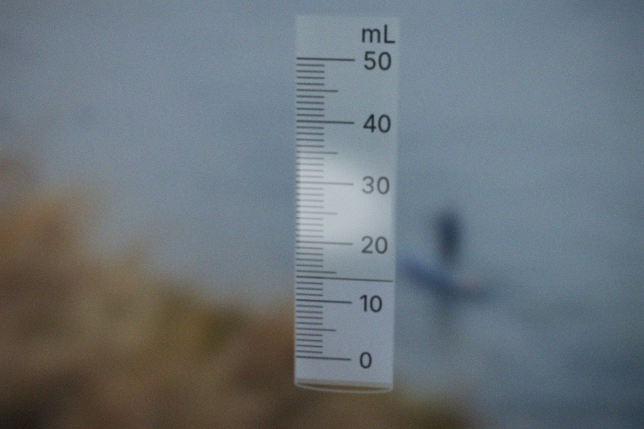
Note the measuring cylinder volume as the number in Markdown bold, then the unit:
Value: **14** mL
